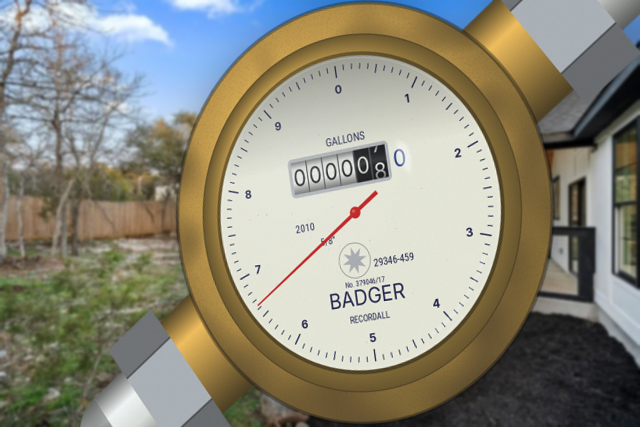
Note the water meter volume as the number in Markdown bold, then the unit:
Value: **76.6** gal
